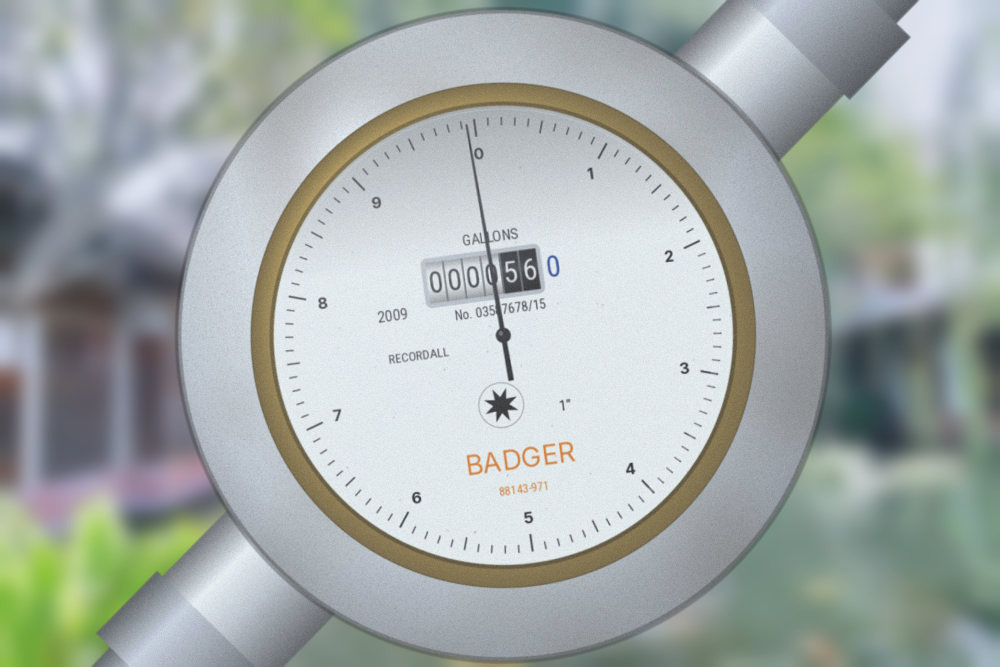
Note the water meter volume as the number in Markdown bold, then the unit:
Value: **559.9** gal
